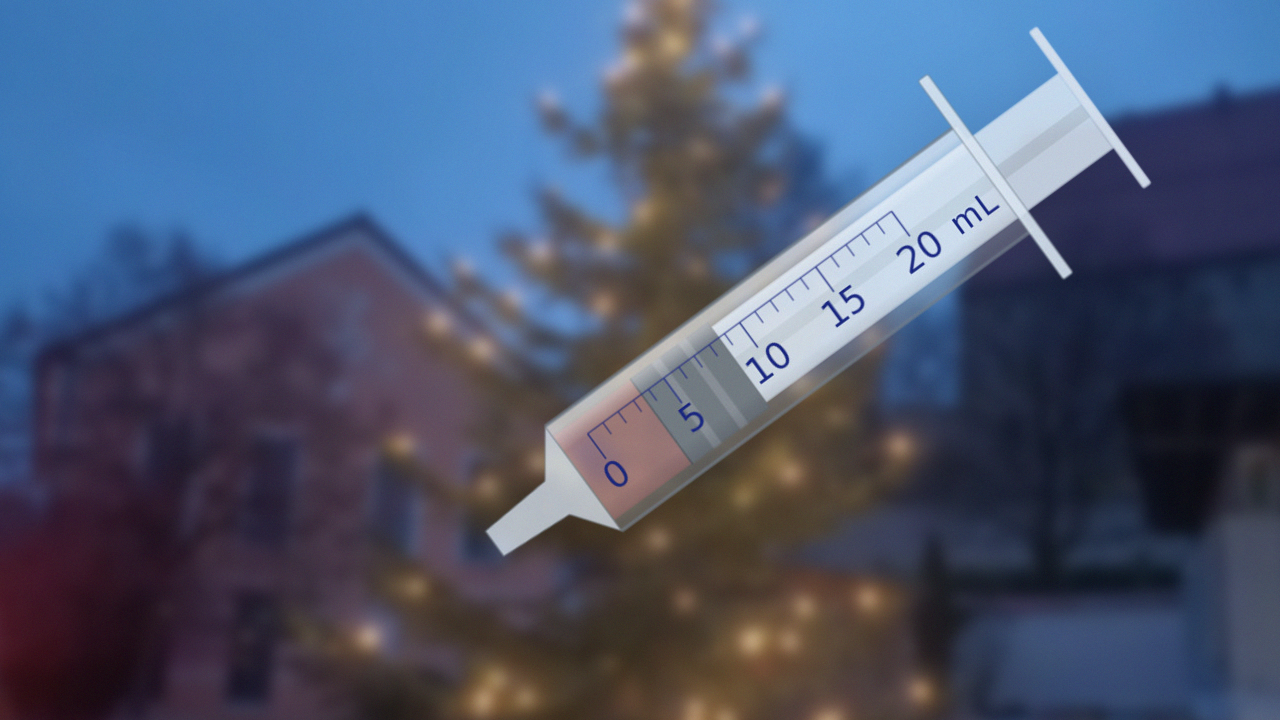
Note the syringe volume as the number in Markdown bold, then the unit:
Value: **3.5** mL
